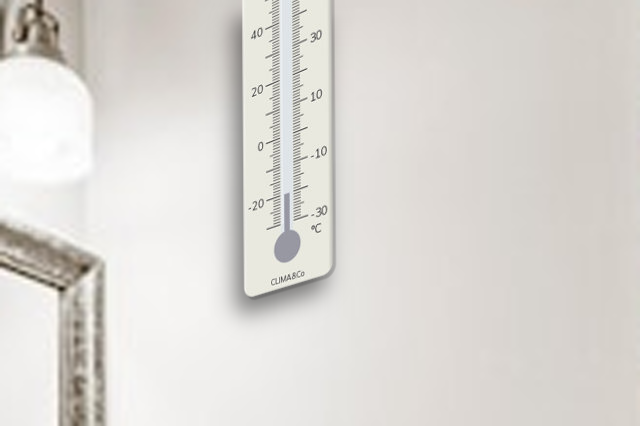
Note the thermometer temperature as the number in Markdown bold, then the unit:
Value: **-20** °C
